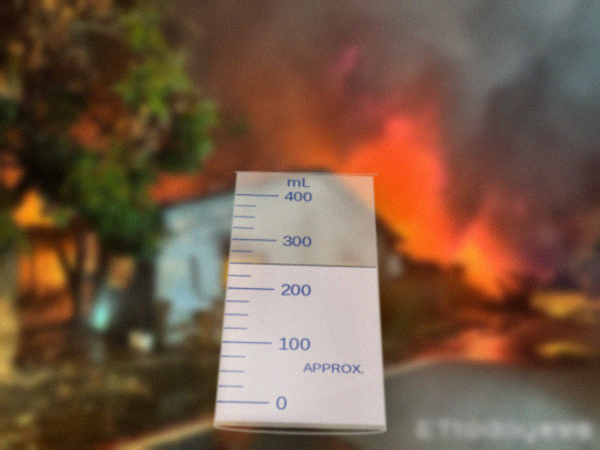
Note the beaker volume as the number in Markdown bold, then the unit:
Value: **250** mL
